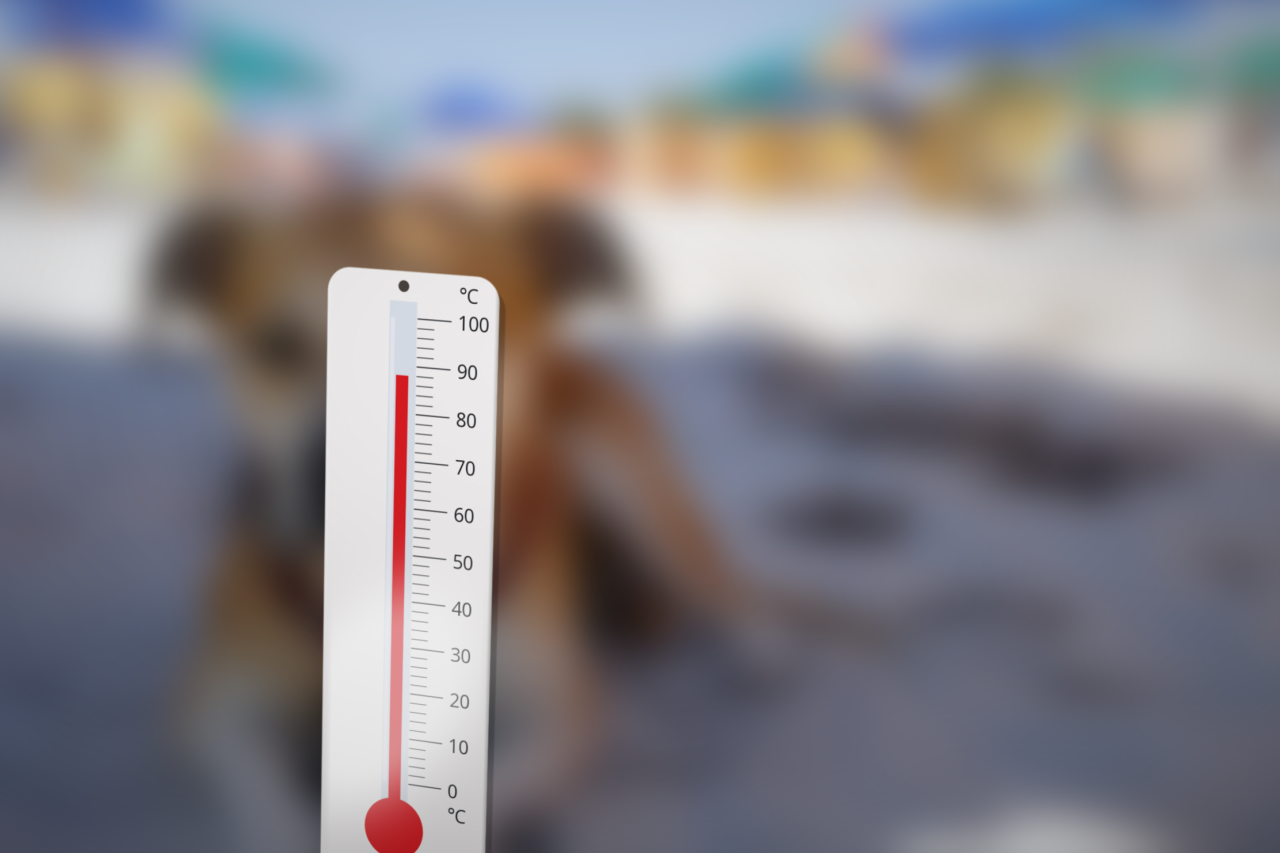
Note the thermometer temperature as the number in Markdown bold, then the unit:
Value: **88** °C
